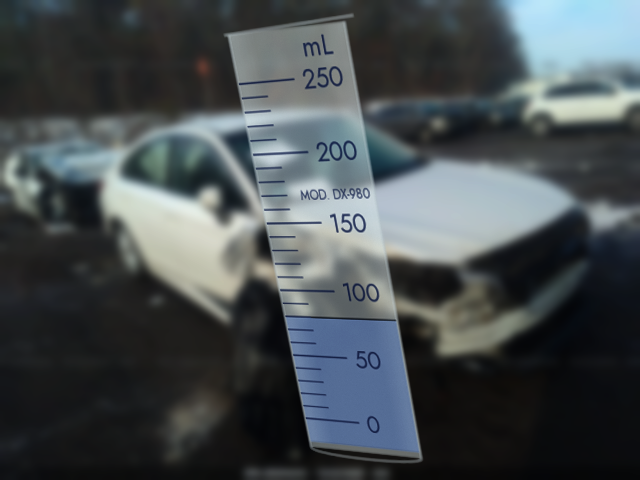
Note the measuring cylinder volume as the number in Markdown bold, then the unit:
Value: **80** mL
